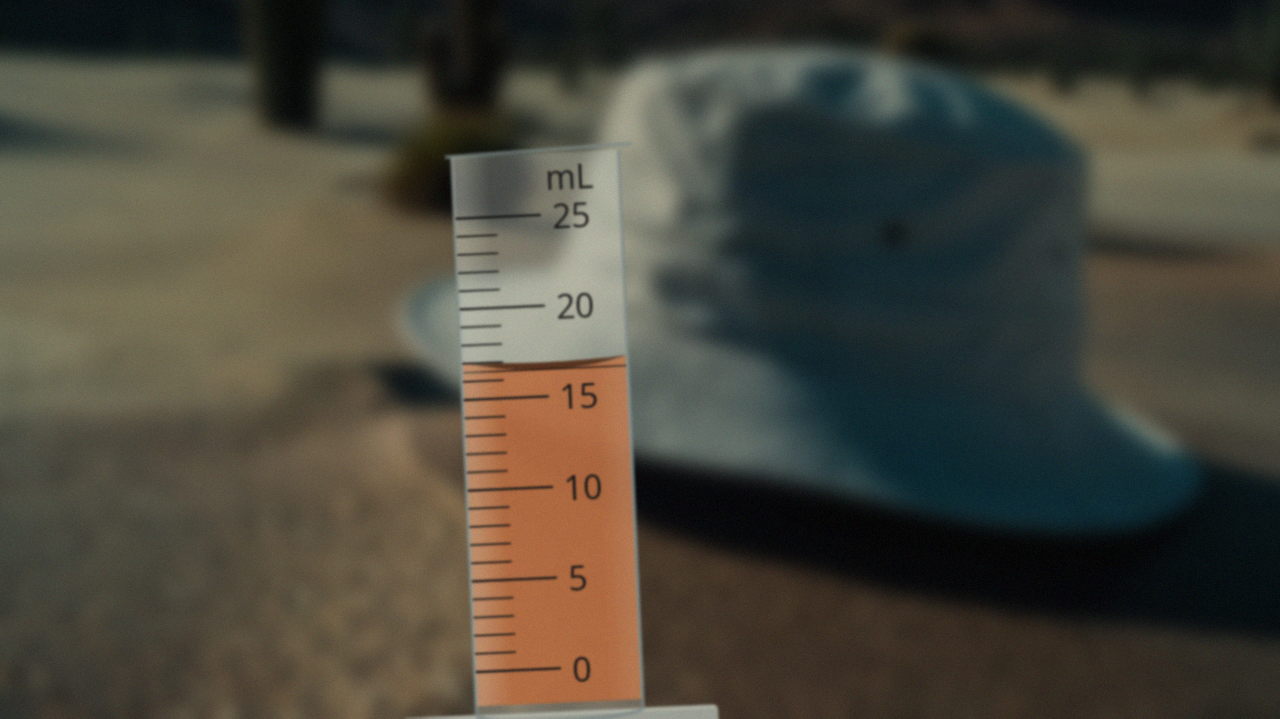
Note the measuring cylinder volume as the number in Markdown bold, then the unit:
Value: **16.5** mL
